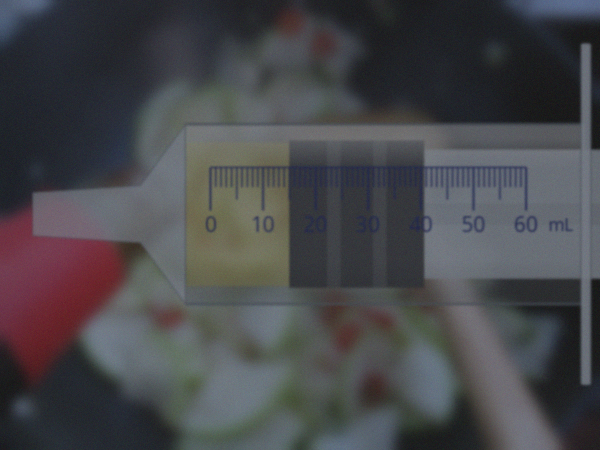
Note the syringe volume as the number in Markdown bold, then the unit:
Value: **15** mL
